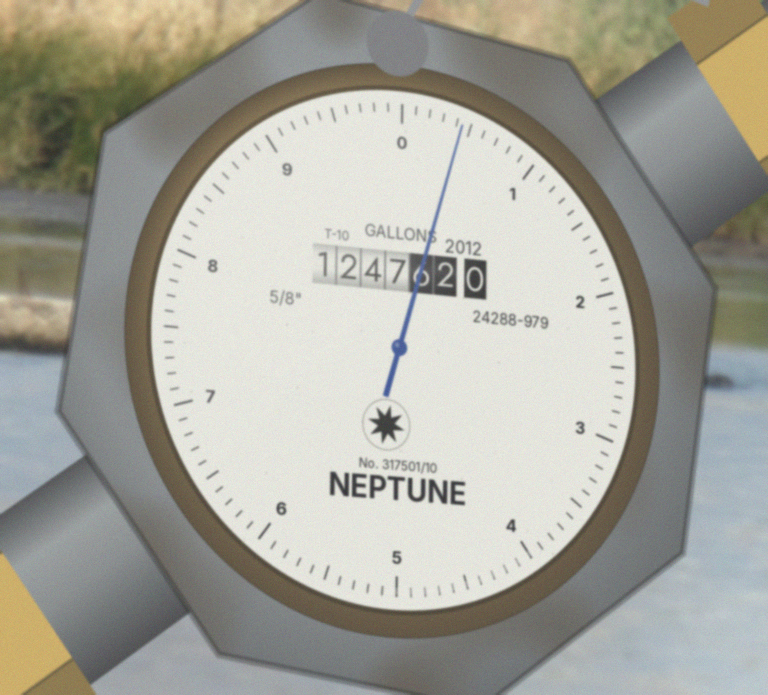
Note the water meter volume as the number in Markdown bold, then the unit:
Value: **1247620.4** gal
